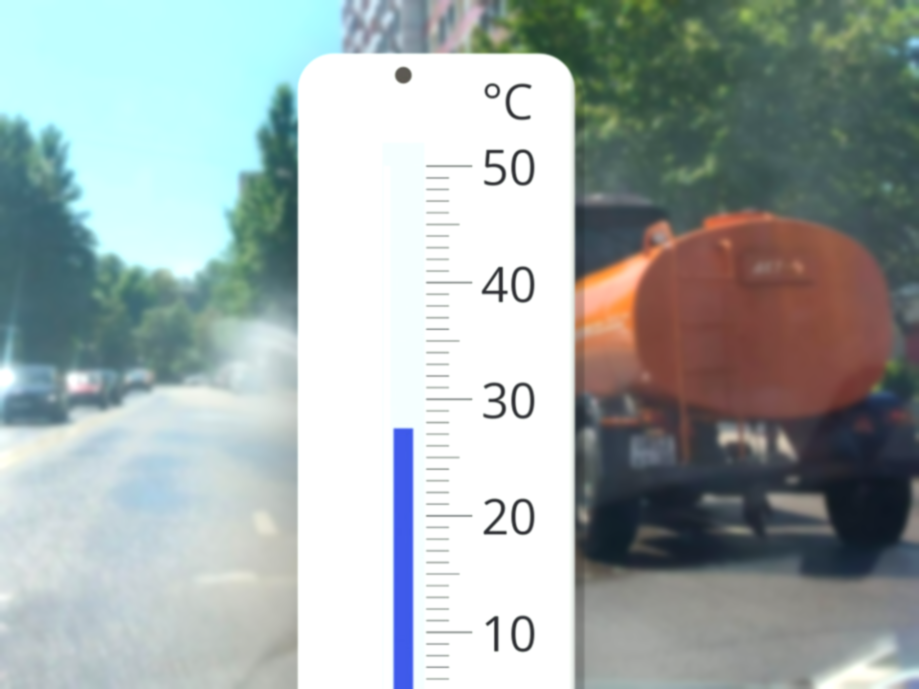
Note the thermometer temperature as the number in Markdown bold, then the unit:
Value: **27.5** °C
